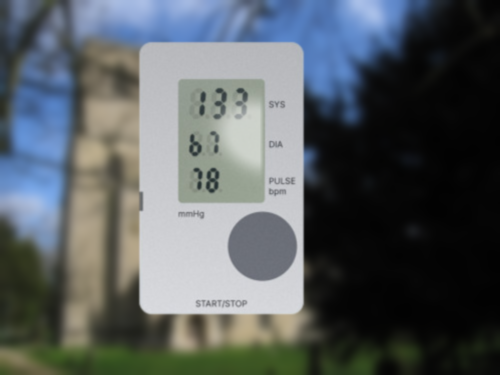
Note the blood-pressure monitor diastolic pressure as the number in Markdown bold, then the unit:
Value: **67** mmHg
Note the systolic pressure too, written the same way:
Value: **133** mmHg
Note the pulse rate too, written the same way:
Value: **78** bpm
